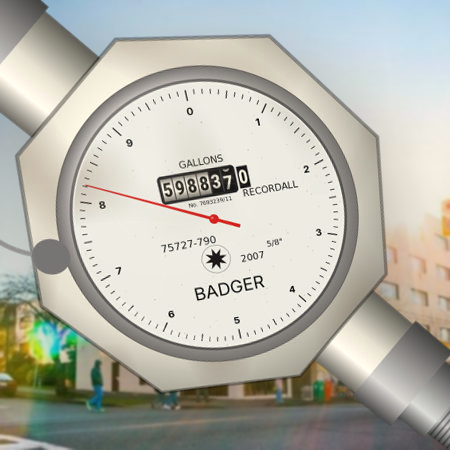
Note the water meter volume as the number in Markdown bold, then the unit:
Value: **5988368.2** gal
